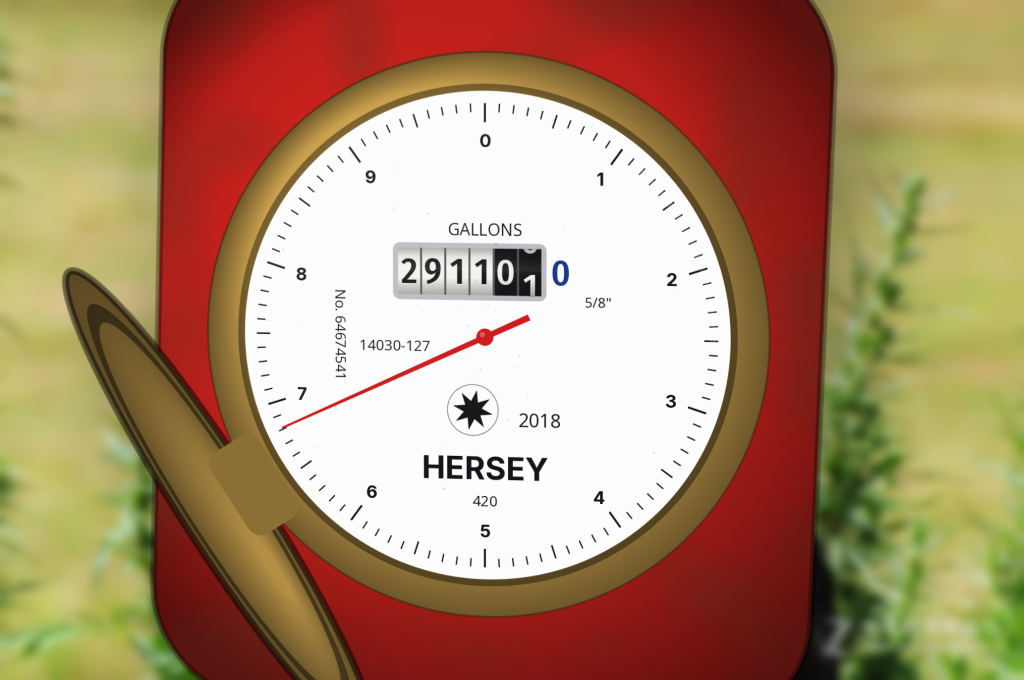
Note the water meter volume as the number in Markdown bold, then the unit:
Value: **2911006.8** gal
